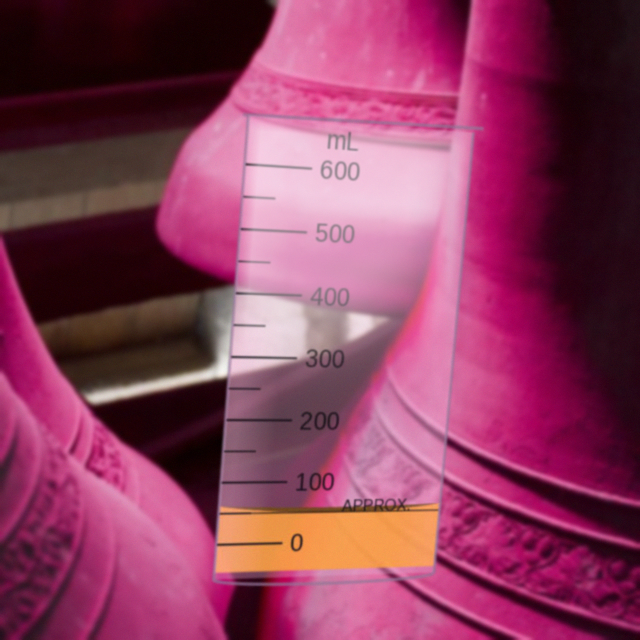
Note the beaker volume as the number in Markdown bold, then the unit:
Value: **50** mL
